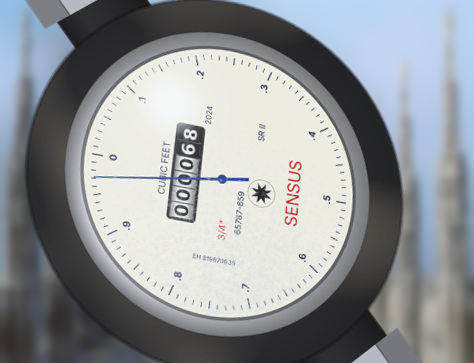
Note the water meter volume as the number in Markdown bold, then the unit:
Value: **67.97** ft³
